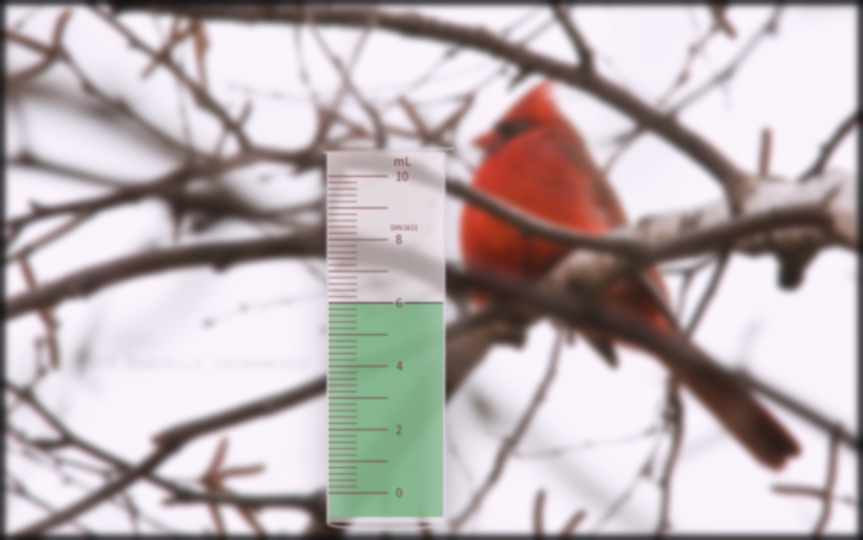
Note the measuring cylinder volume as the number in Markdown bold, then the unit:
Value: **6** mL
